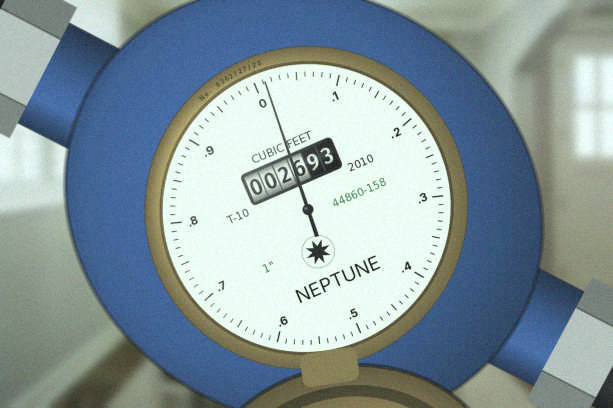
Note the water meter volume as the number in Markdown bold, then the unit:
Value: **2693.01** ft³
